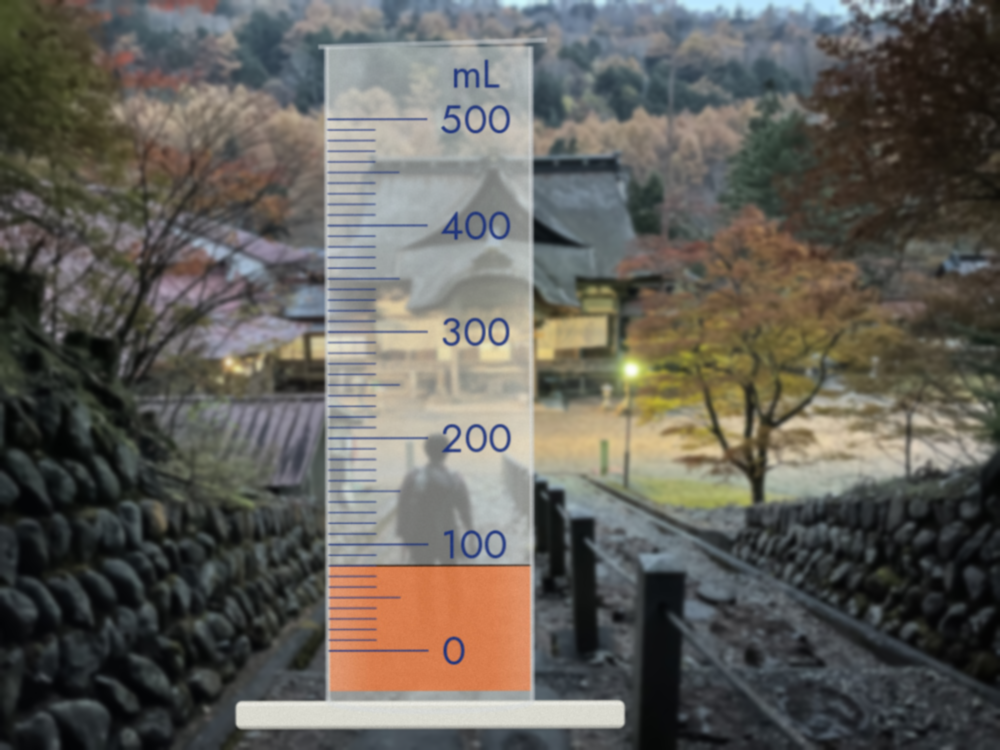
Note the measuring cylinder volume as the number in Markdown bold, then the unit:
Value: **80** mL
